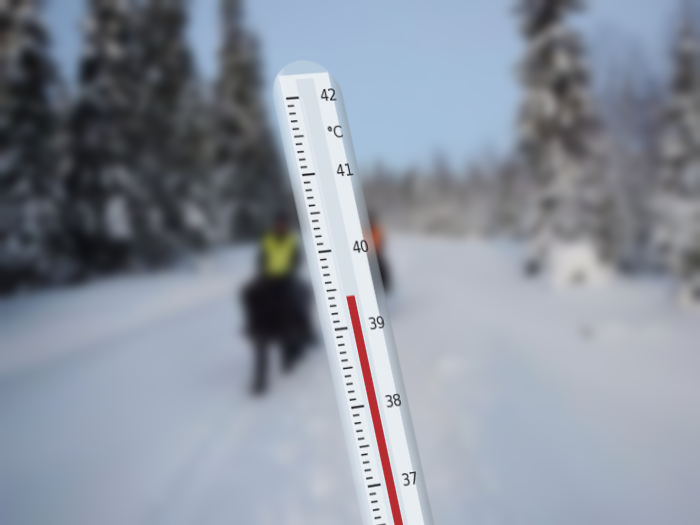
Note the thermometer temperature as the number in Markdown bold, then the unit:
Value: **39.4** °C
